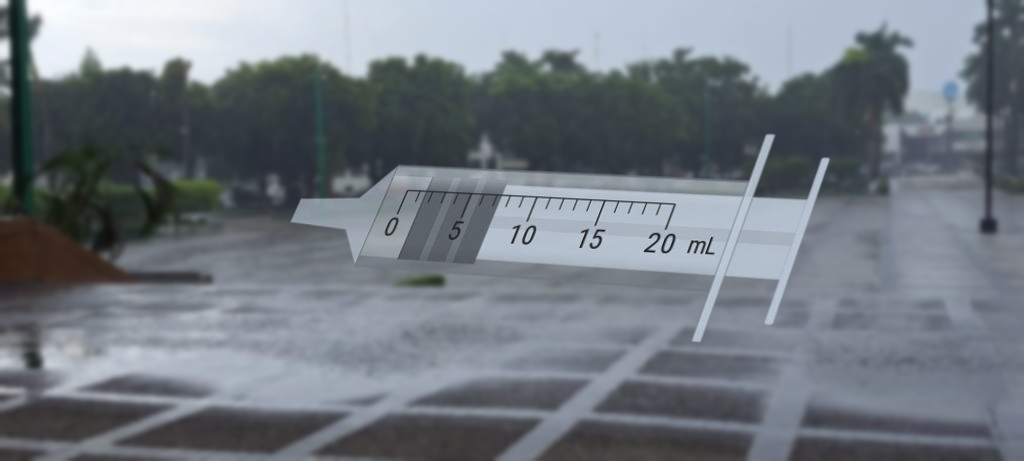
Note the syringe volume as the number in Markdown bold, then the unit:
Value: **1.5** mL
